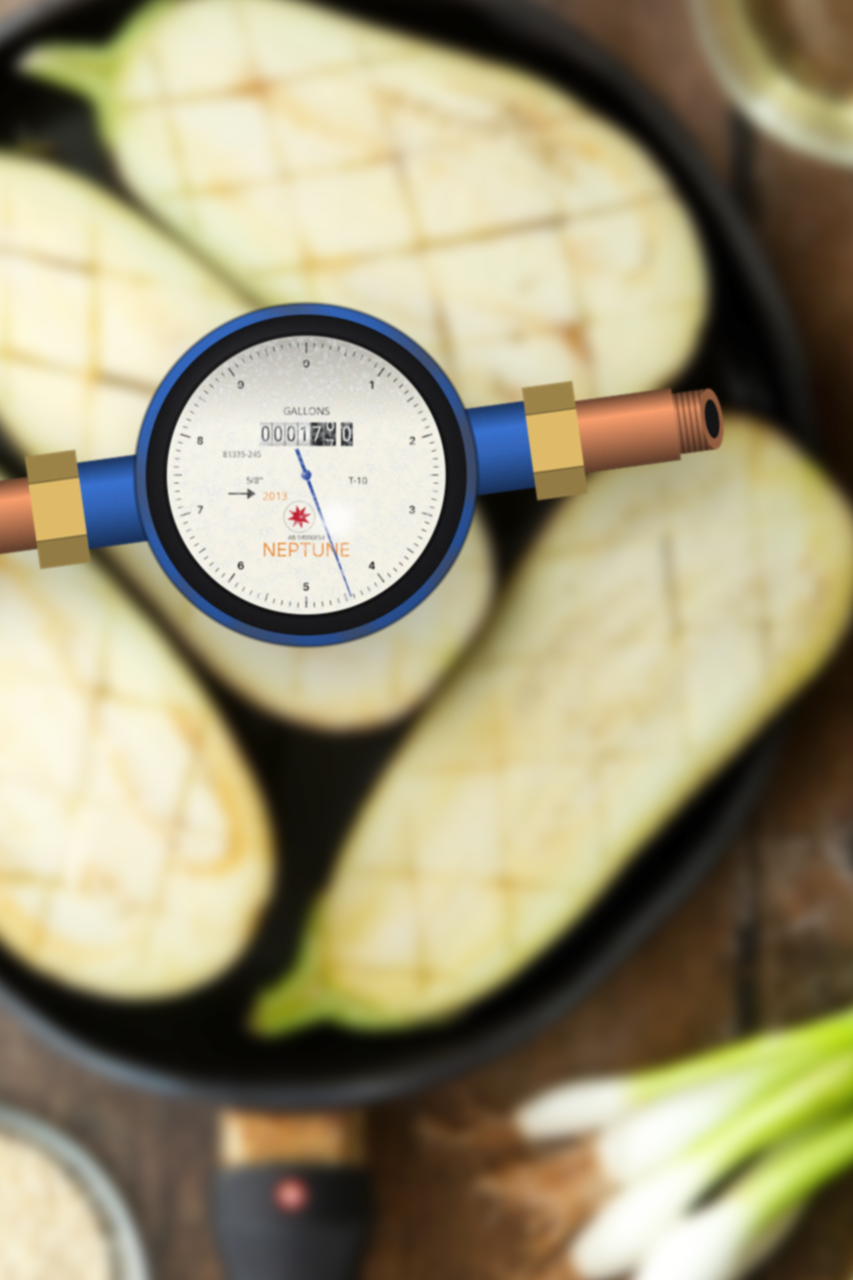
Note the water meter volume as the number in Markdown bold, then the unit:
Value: **1764.4** gal
